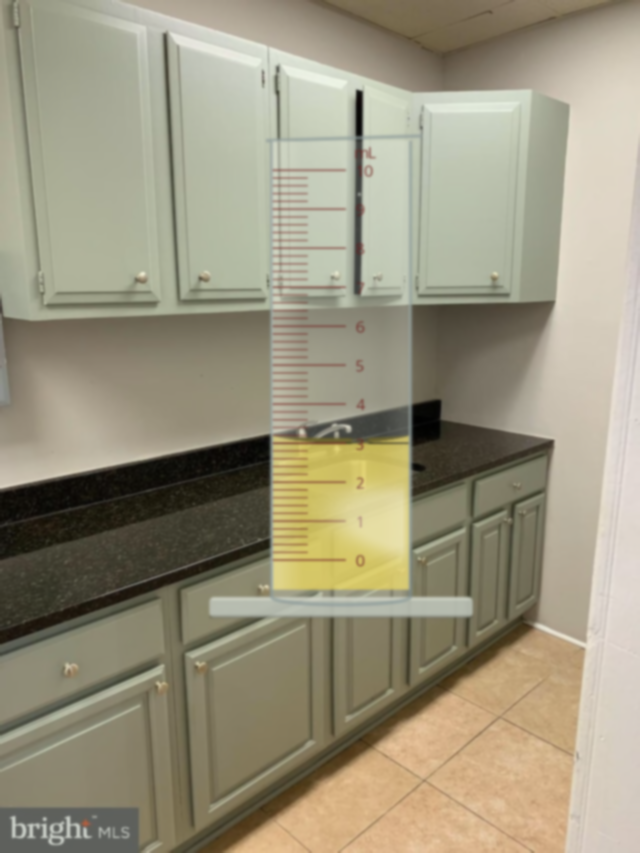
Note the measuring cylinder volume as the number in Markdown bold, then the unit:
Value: **3** mL
